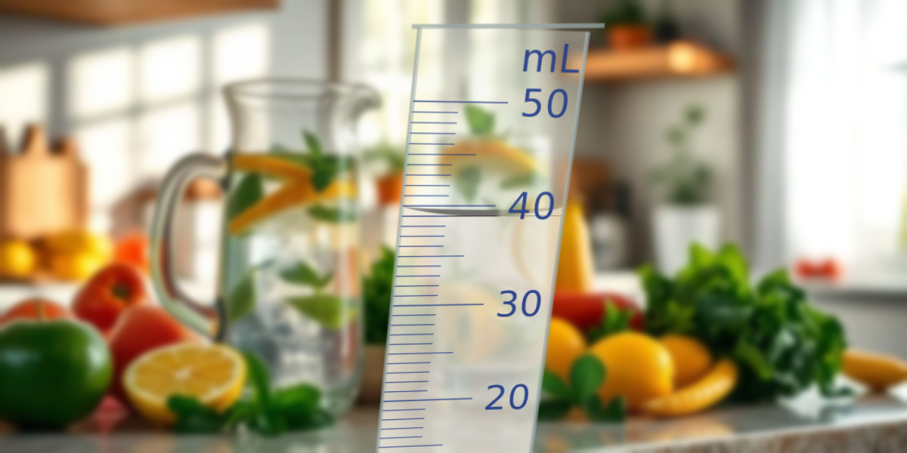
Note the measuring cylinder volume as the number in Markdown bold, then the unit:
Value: **39** mL
